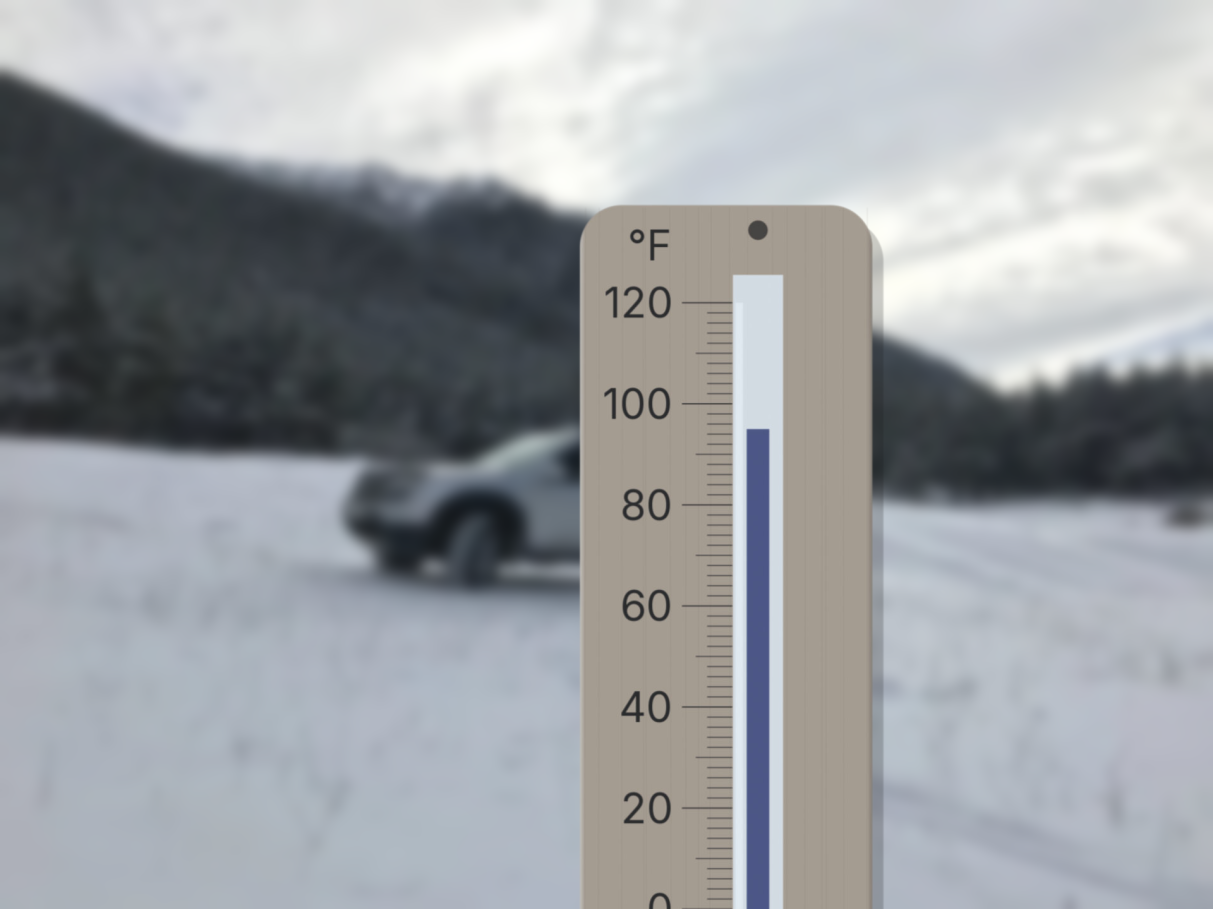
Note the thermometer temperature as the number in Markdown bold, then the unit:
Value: **95** °F
